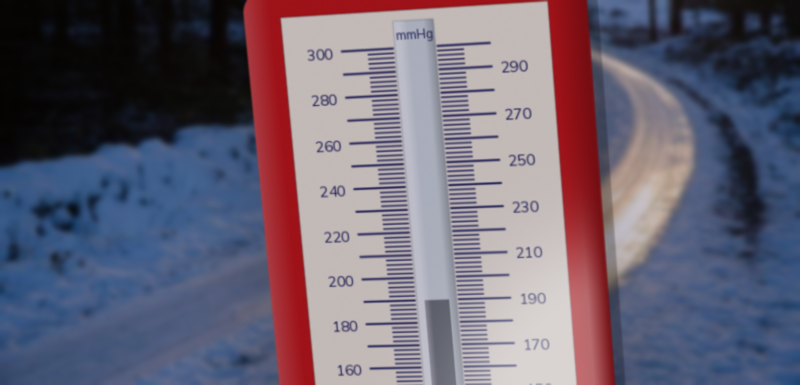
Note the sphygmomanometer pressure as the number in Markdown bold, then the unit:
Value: **190** mmHg
